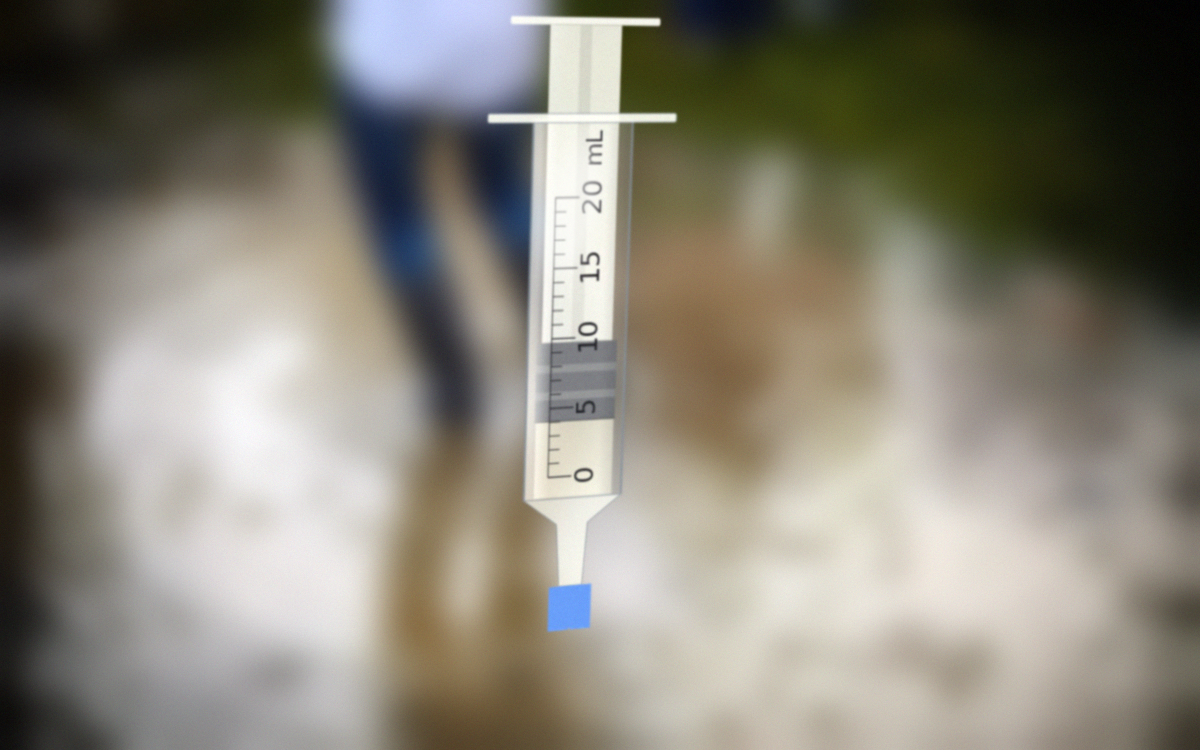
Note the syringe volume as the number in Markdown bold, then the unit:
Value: **4** mL
